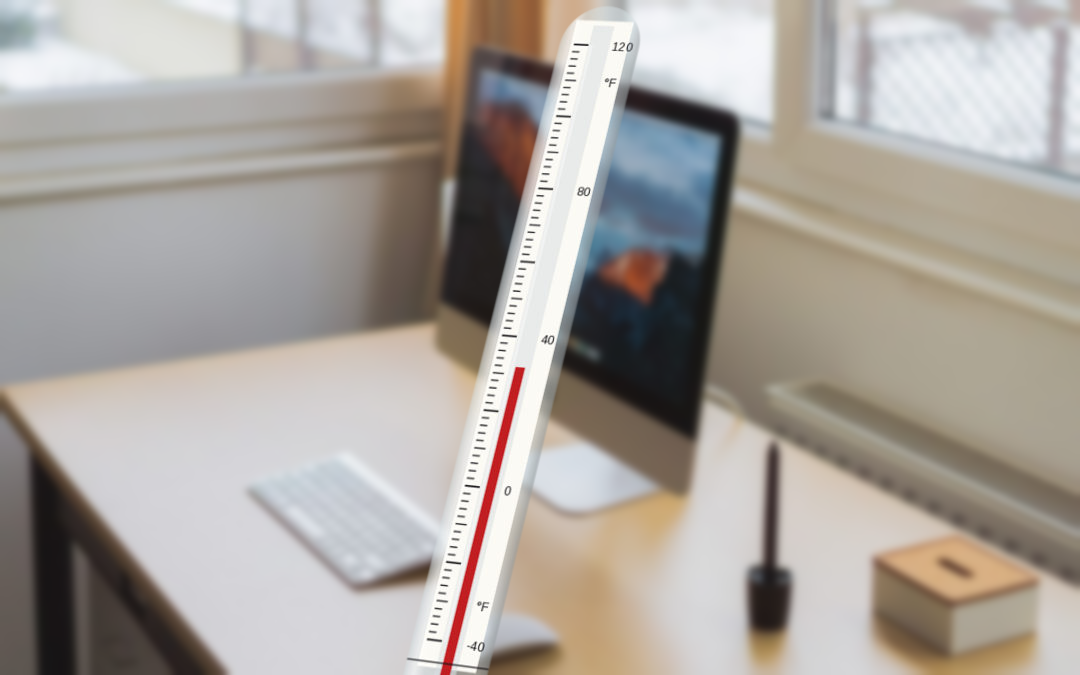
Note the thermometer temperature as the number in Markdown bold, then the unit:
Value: **32** °F
